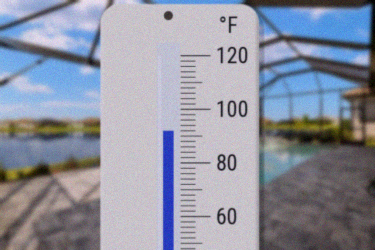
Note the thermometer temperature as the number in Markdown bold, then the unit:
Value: **92** °F
